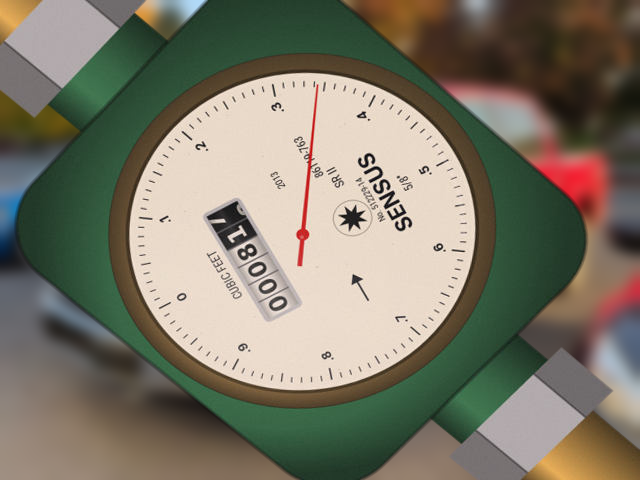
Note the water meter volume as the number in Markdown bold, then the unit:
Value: **817.34** ft³
